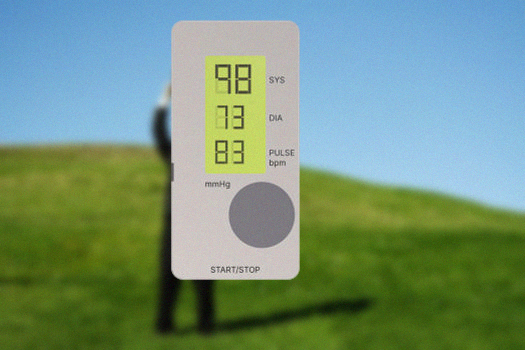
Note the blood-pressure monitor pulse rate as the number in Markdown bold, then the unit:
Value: **83** bpm
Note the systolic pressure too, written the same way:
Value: **98** mmHg
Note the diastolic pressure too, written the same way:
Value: **73** mmHg
